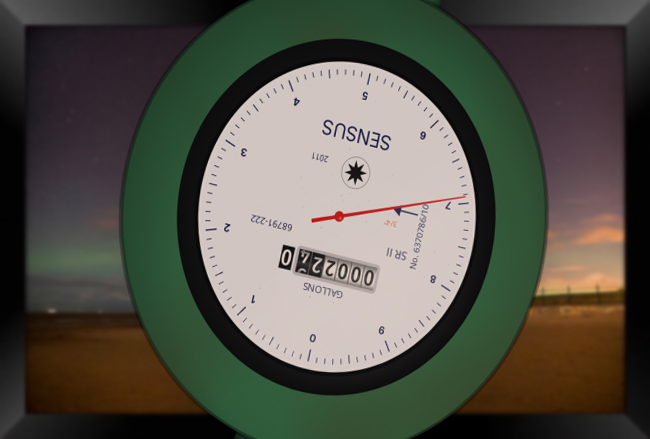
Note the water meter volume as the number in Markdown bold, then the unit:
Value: **2236.9** gal
